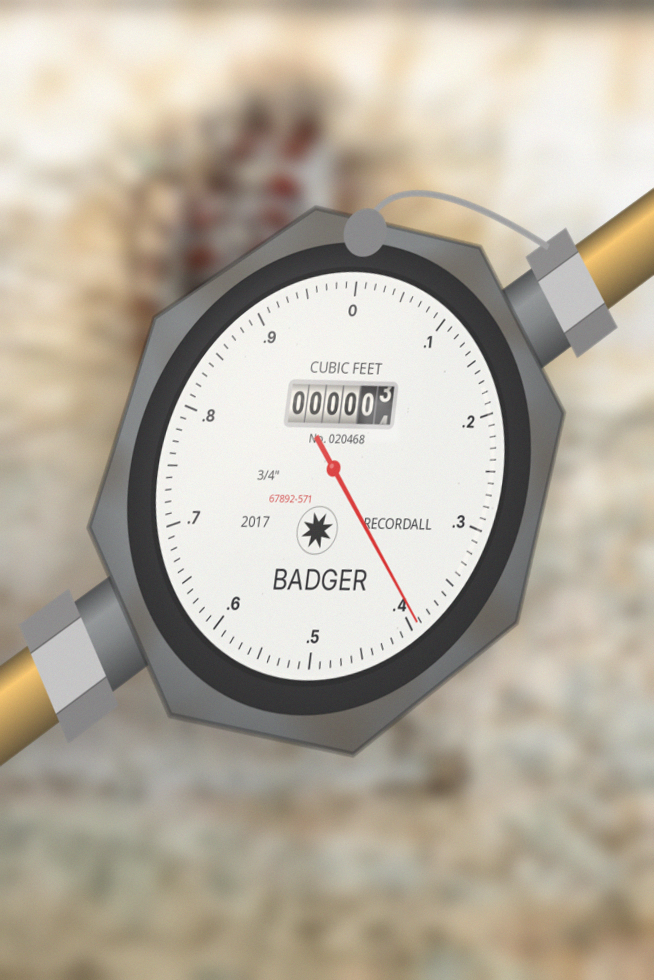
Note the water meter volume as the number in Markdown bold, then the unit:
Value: **3.39** ft³
